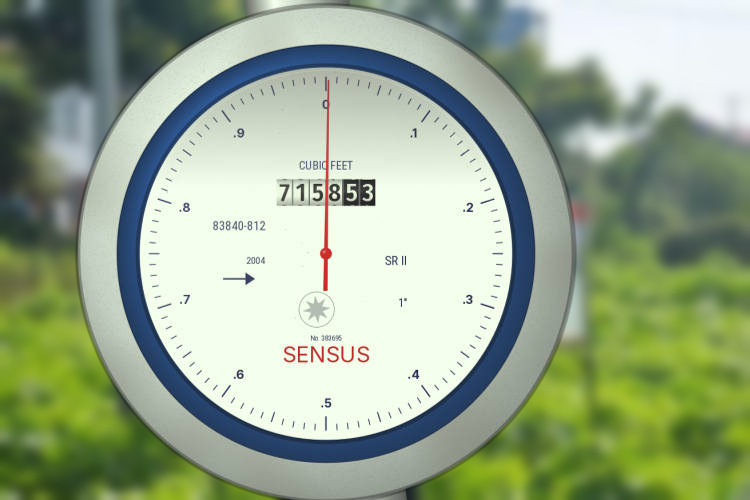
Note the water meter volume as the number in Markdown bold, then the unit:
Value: **715853.00** ft³
